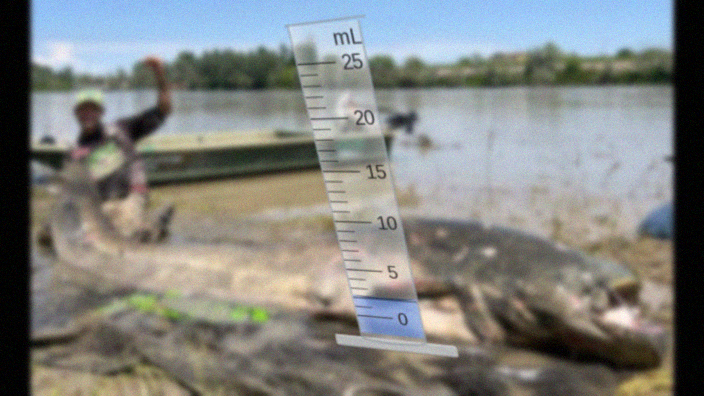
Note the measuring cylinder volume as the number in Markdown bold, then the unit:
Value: **2** mL
